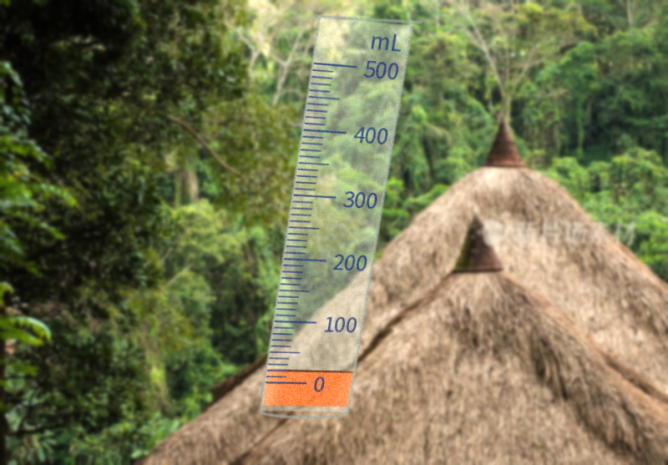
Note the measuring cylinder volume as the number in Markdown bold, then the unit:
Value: **20** mL
